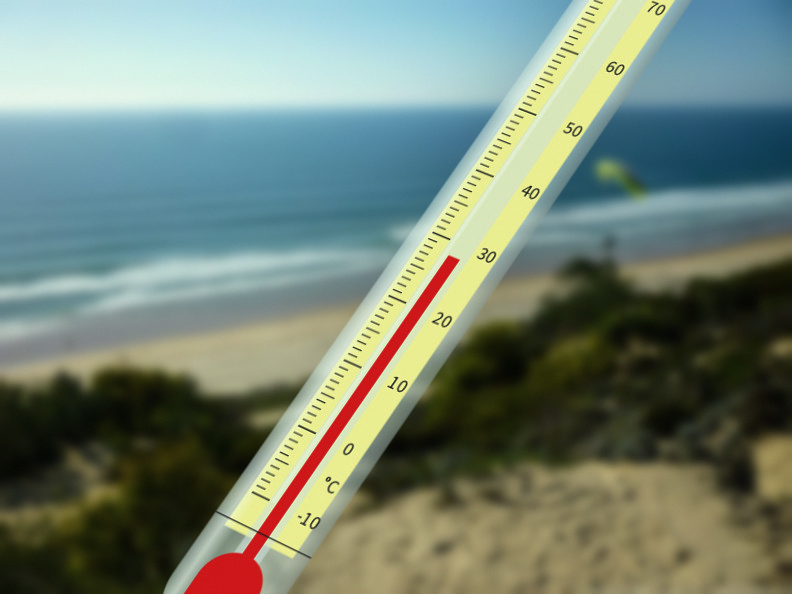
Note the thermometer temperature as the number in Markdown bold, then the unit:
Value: **28** °C
